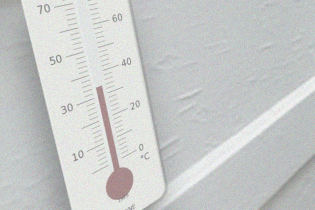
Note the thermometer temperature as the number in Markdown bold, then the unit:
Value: **34** °C
